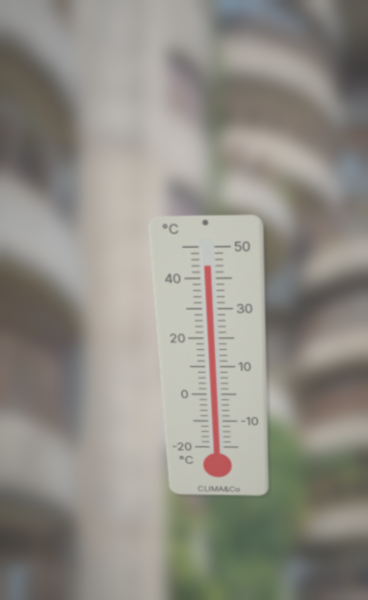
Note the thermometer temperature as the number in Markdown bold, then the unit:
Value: **44** °C
